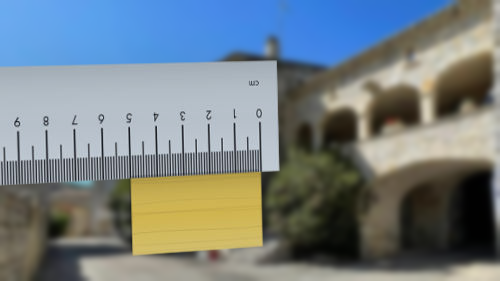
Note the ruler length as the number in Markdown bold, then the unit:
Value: **5** cm
